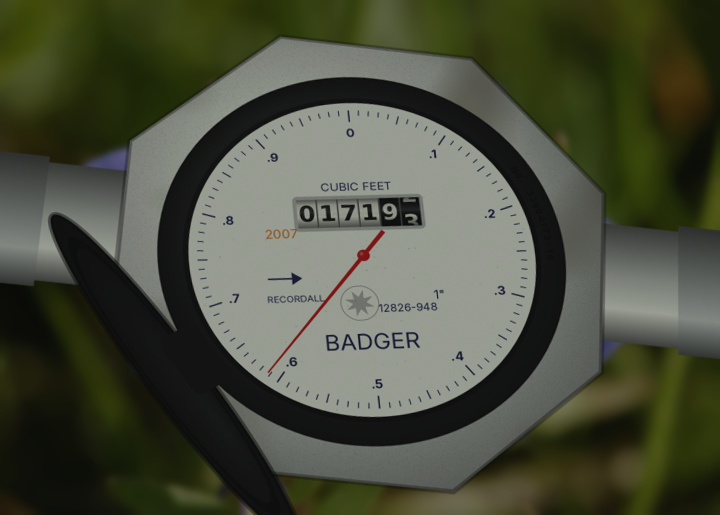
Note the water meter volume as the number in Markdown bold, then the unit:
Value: **17192.61** ft³
